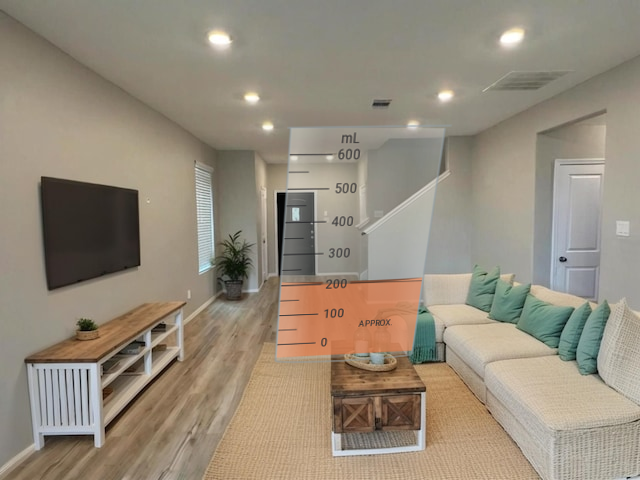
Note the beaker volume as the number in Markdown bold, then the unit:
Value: **200** mL
